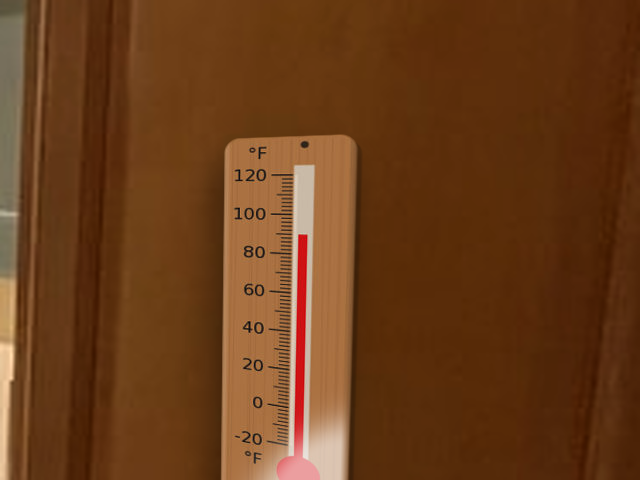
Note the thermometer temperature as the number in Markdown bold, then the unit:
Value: **90** °F
